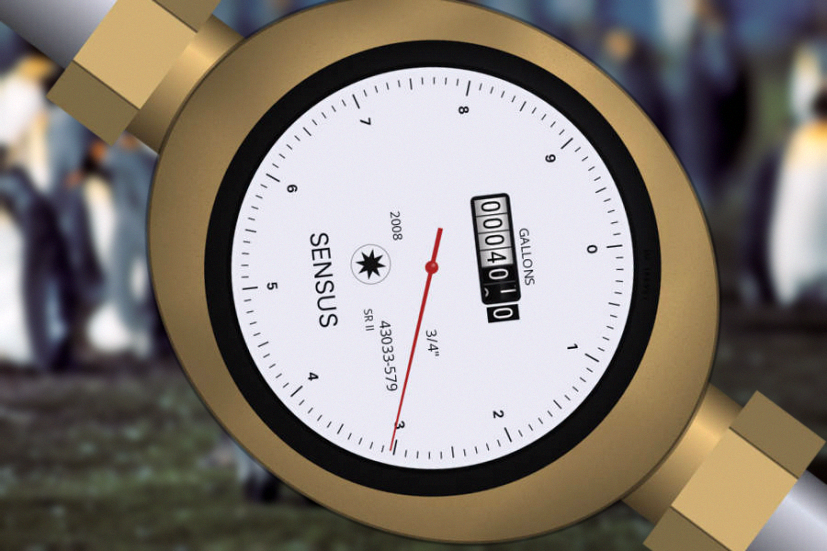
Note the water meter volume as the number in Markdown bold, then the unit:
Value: **4013.0** gal
